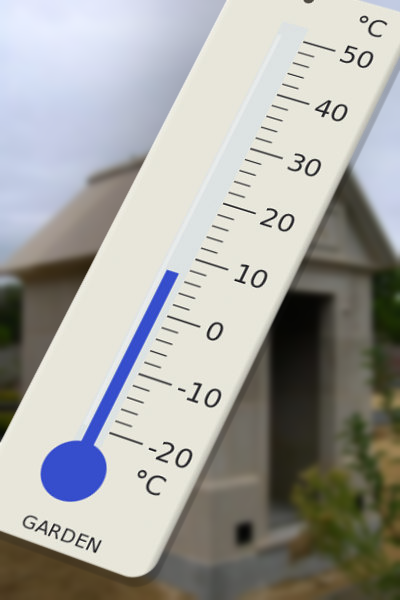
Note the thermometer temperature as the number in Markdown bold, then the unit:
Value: **7** °C
